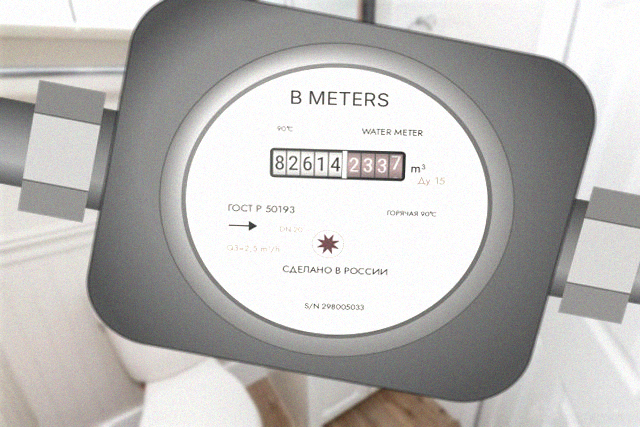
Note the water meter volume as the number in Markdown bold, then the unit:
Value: **82614.2337** m³
